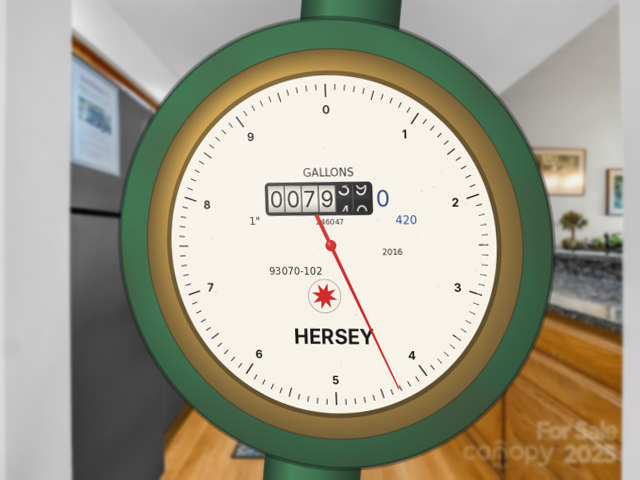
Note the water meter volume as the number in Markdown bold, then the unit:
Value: **79394.3** gal
